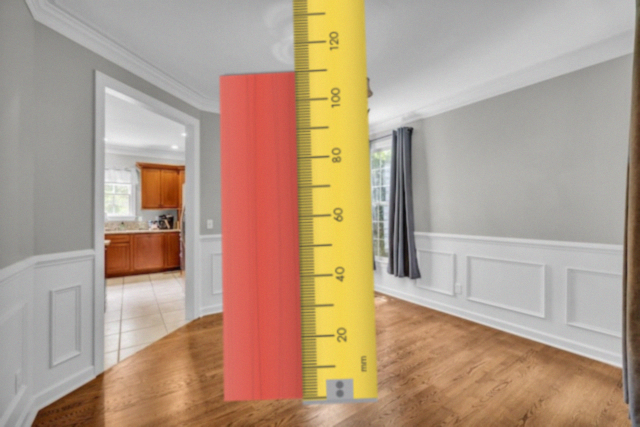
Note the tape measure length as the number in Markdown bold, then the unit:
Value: **110** mm
